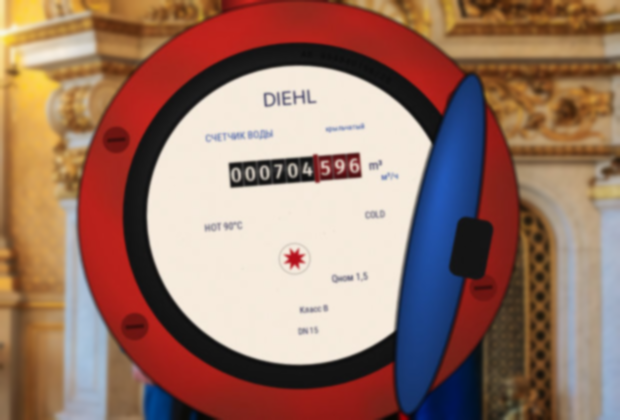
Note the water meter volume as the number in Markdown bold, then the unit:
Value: **704.596** m³
